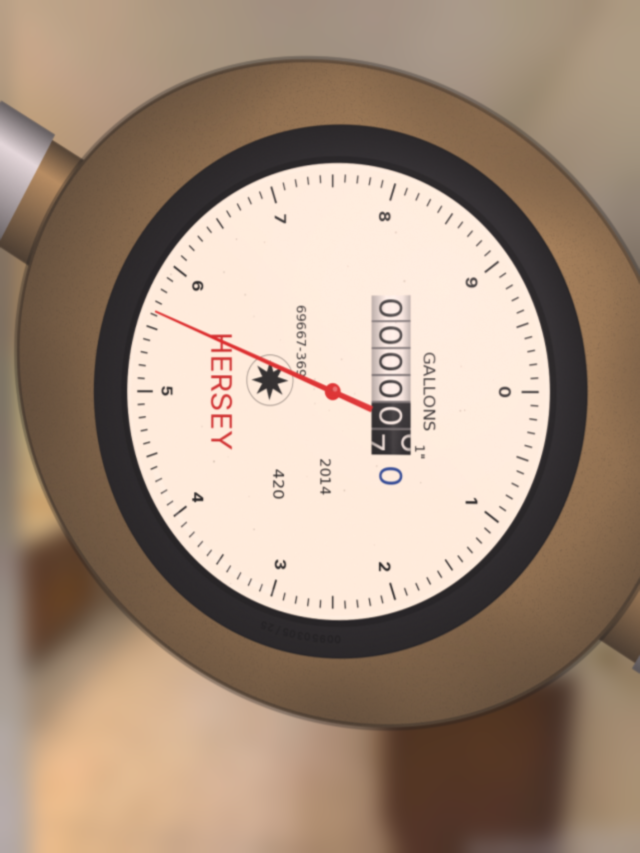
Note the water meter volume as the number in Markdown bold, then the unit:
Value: **65.6** gal
